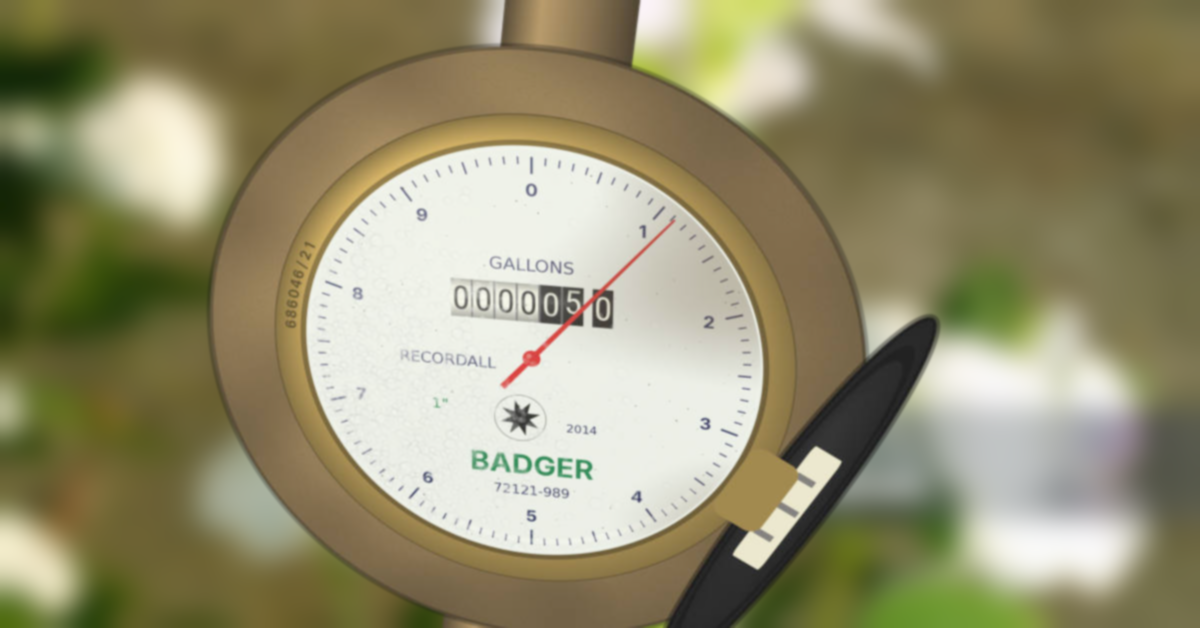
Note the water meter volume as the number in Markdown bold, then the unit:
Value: **51.1** gal
